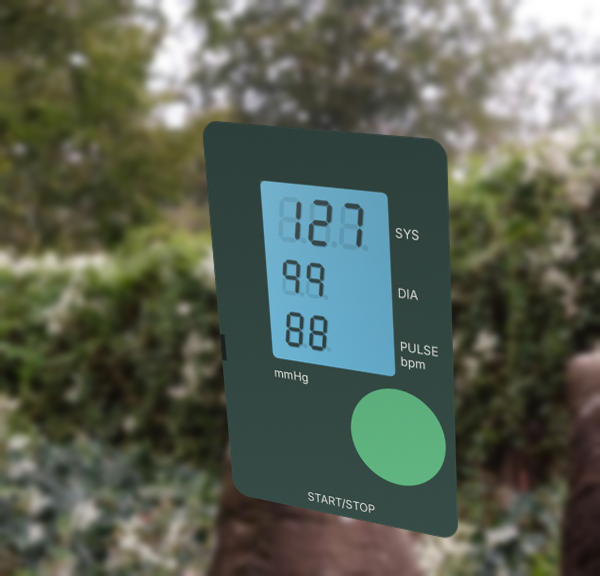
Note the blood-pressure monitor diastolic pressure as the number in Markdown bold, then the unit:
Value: **99** mmHg
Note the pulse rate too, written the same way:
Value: **88** bpm
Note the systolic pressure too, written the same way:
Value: **127** mmHg
